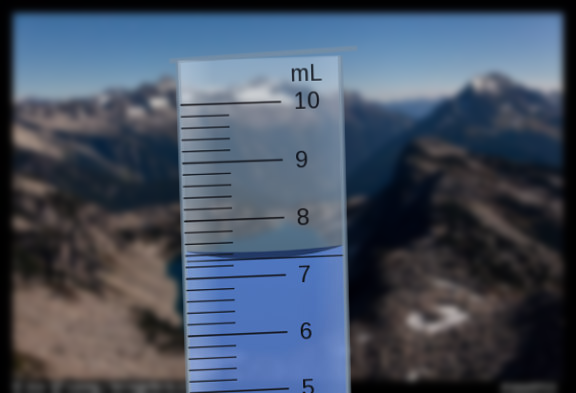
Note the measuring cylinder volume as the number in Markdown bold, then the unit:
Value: **7.3** mL
